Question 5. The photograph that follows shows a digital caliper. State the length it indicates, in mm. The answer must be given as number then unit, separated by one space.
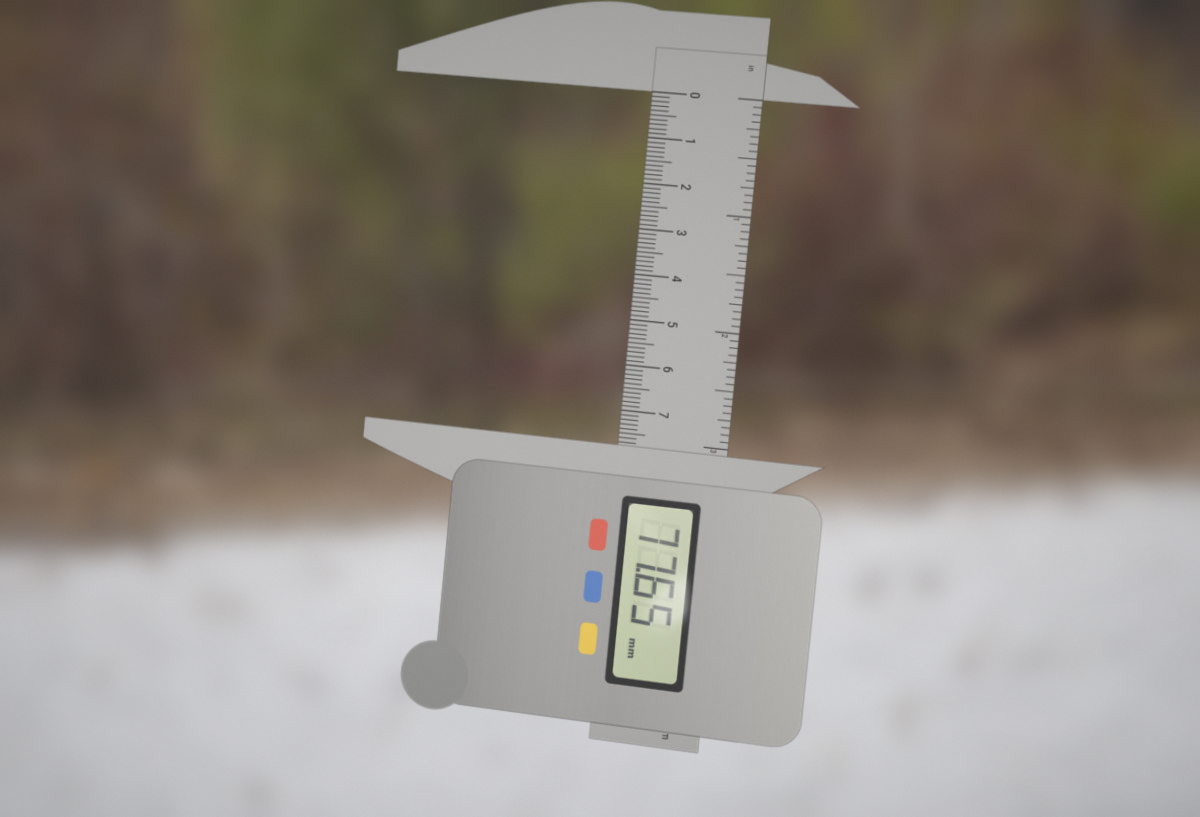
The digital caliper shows 77.65 mm
